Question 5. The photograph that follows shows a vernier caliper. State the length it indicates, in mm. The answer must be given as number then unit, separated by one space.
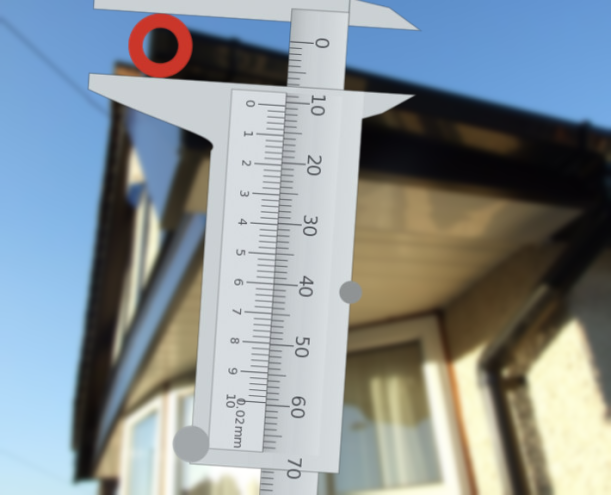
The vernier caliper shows 10.6 mm
